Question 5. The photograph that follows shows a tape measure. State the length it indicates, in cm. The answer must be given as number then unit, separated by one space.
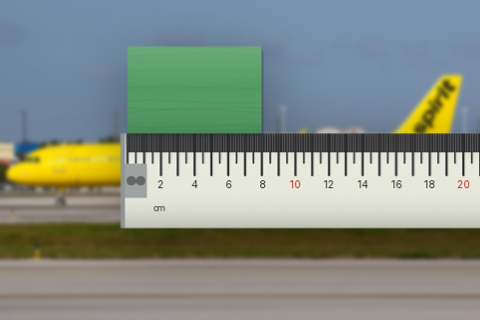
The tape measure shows 8 cm
